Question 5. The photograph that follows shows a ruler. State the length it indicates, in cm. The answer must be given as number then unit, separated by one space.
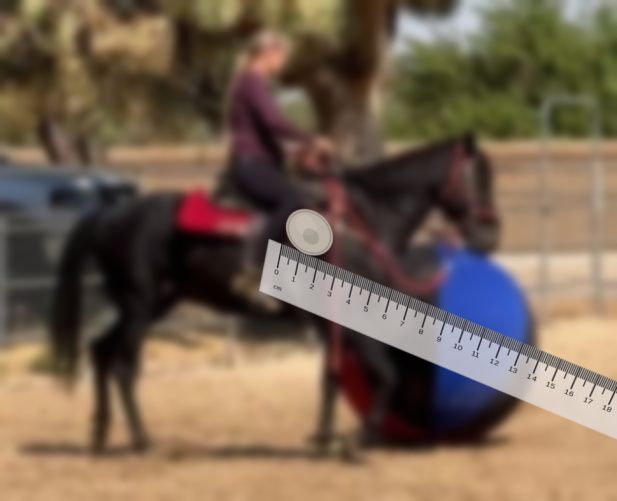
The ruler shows 2.5 cm
